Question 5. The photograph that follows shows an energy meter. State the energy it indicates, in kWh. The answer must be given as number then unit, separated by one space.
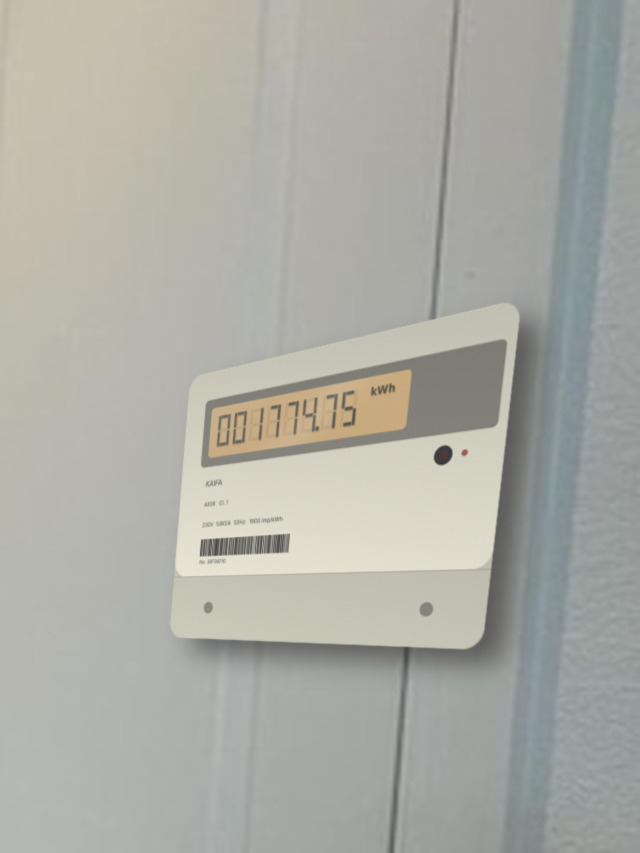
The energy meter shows 1774.75 kWh
